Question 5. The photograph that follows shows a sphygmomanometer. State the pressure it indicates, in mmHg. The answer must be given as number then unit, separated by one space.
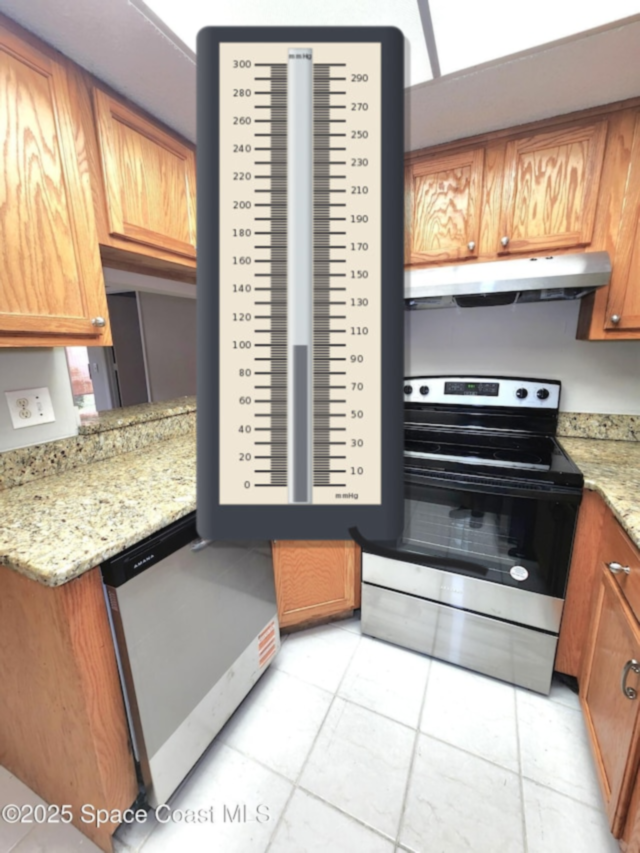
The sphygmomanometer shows 100 mmHg
